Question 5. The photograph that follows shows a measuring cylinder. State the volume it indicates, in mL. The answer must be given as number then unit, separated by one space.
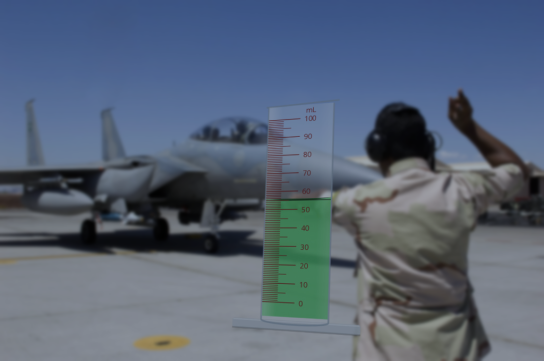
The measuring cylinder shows 55 mL
